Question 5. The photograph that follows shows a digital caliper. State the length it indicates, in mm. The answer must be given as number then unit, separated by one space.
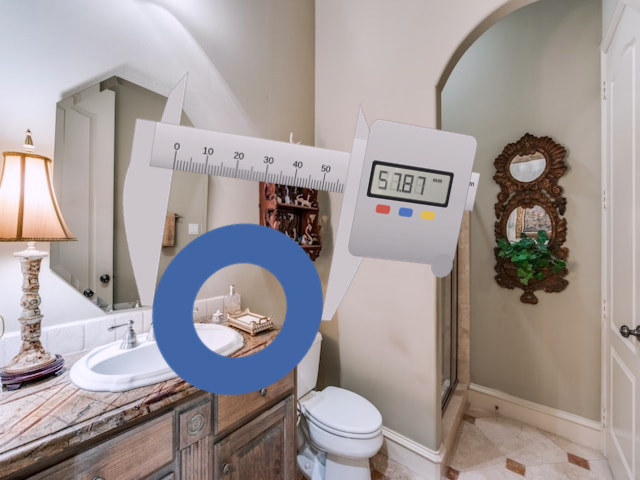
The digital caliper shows 57.87 mm
